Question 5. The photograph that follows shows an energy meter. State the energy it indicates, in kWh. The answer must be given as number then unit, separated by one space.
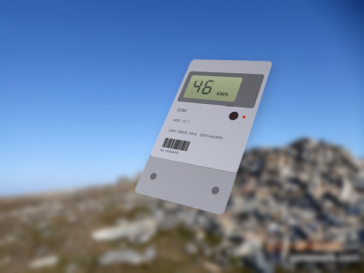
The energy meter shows 46 kWh
